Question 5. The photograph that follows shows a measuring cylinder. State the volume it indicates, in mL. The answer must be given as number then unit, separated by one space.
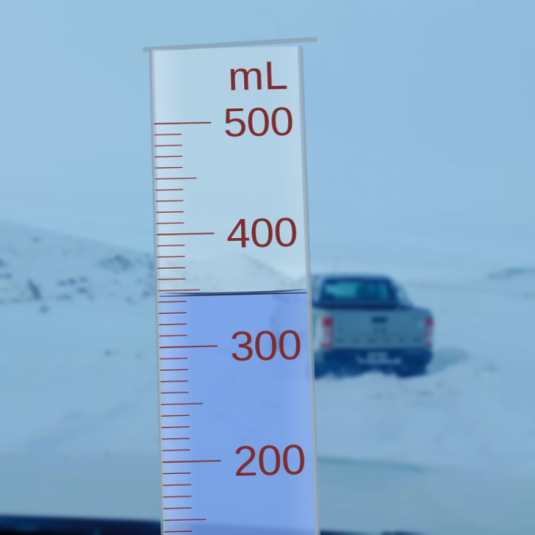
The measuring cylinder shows 345 mL
